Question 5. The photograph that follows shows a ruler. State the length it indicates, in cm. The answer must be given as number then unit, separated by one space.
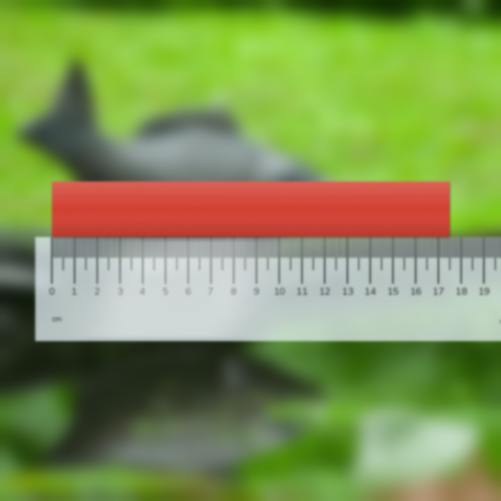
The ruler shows 17.5 cm
